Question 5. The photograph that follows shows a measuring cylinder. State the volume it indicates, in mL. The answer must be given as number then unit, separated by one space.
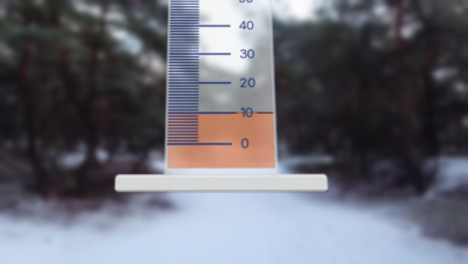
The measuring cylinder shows 10 mL
